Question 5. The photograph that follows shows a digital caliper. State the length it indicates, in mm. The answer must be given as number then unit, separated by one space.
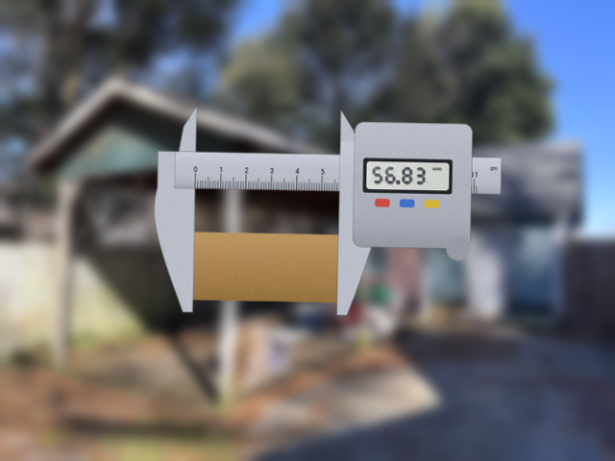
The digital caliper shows 56.83 mm
